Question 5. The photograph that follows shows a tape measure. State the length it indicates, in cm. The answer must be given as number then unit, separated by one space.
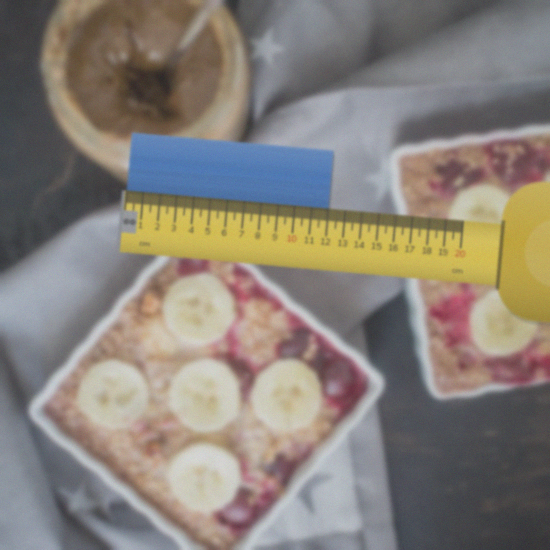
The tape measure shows 12 cm
